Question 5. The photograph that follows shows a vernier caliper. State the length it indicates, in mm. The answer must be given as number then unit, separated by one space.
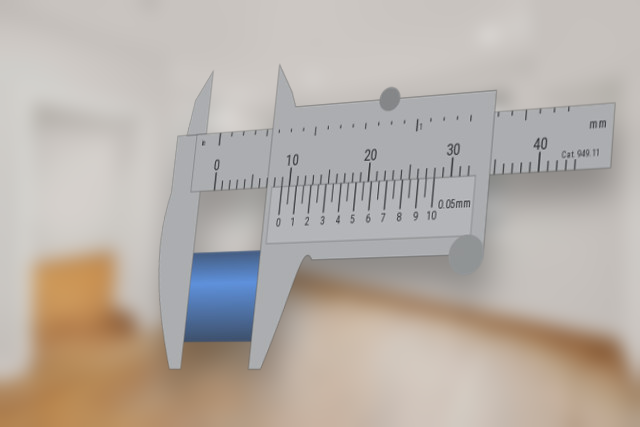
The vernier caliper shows 9.0 mm
